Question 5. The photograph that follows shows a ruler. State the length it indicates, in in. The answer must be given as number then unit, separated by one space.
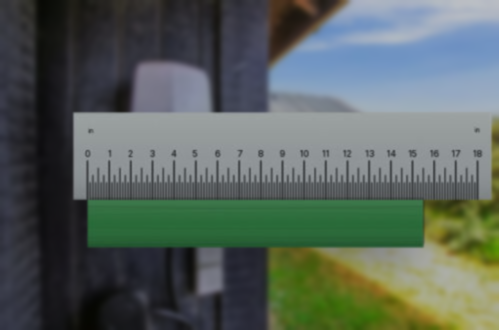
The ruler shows 15.5 in
